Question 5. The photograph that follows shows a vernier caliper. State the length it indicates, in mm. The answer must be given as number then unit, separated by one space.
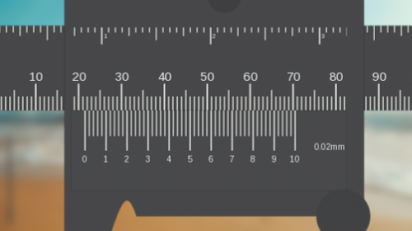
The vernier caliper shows 21.5 mm
